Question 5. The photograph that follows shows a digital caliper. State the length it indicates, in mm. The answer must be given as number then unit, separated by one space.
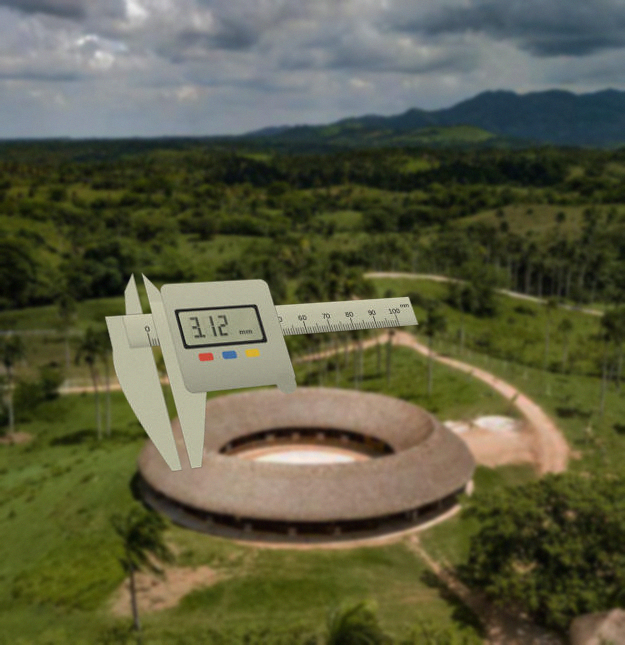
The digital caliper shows 3.12 mm
